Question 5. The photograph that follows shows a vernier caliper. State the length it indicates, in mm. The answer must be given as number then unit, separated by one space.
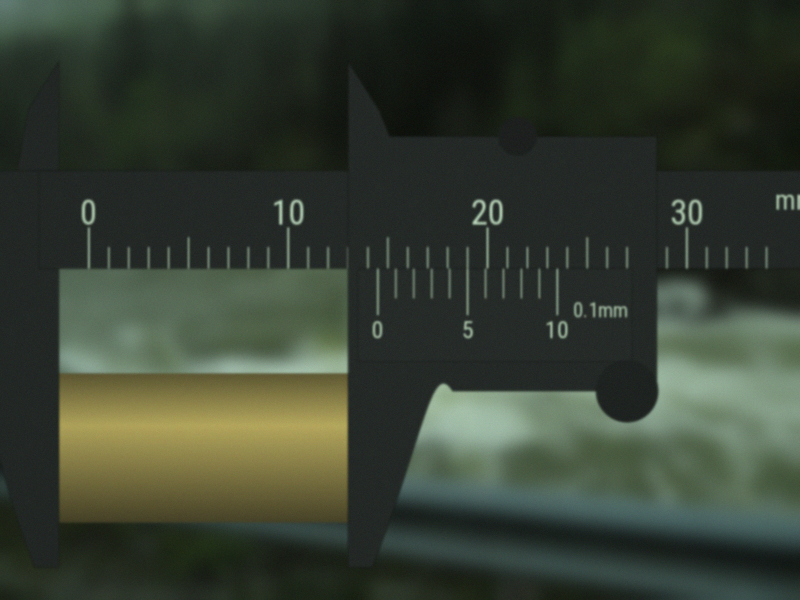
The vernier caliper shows 14.5 mm
